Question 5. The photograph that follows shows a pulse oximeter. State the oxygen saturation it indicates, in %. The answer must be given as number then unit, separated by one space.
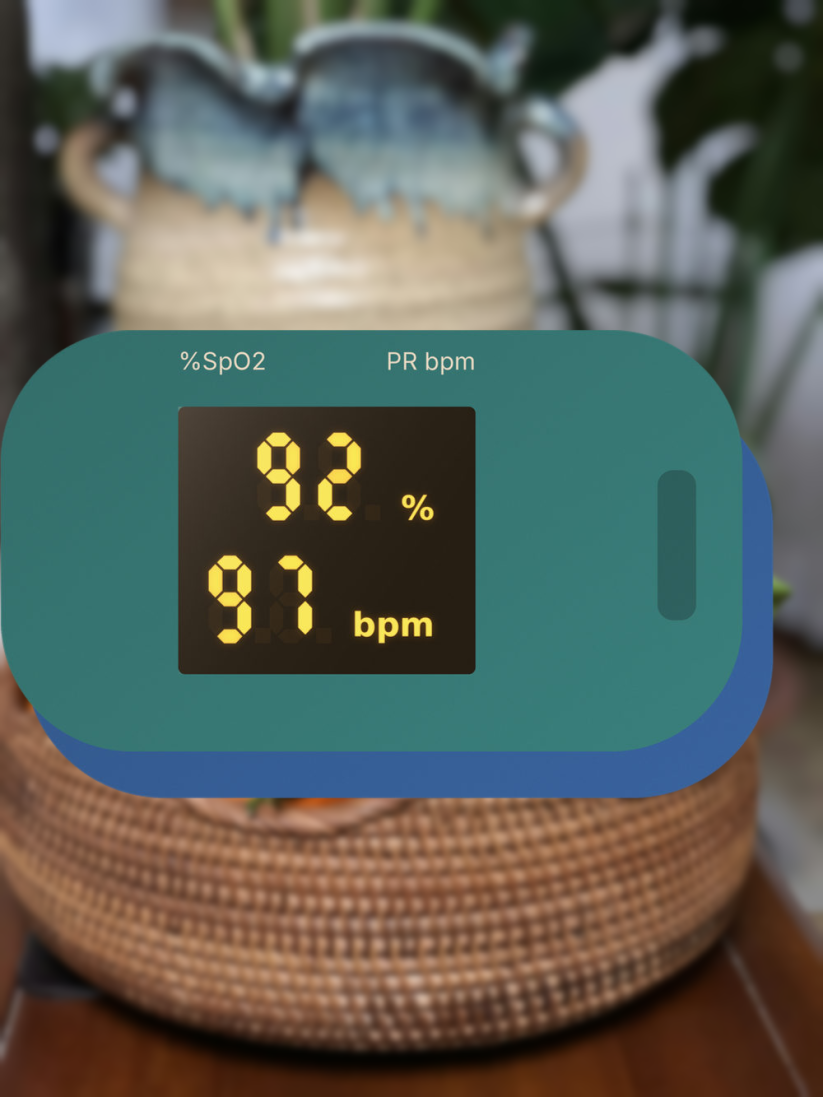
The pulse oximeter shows 92 %
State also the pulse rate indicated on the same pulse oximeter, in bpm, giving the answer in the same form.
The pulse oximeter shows 97 bpm
